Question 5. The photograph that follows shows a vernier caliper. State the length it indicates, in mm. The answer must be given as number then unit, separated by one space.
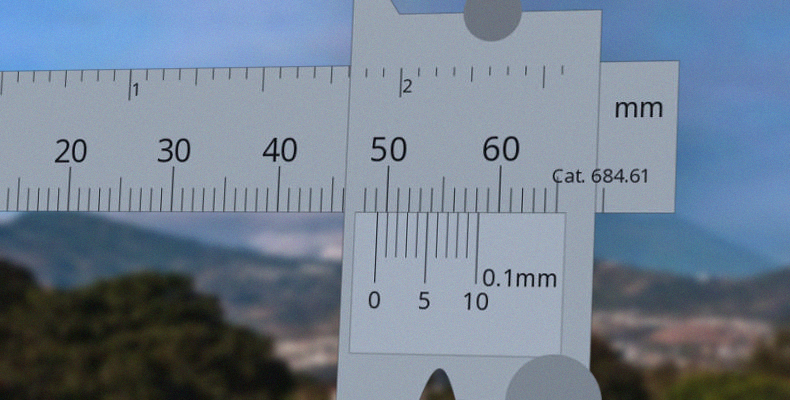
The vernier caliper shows 49.2 mm
